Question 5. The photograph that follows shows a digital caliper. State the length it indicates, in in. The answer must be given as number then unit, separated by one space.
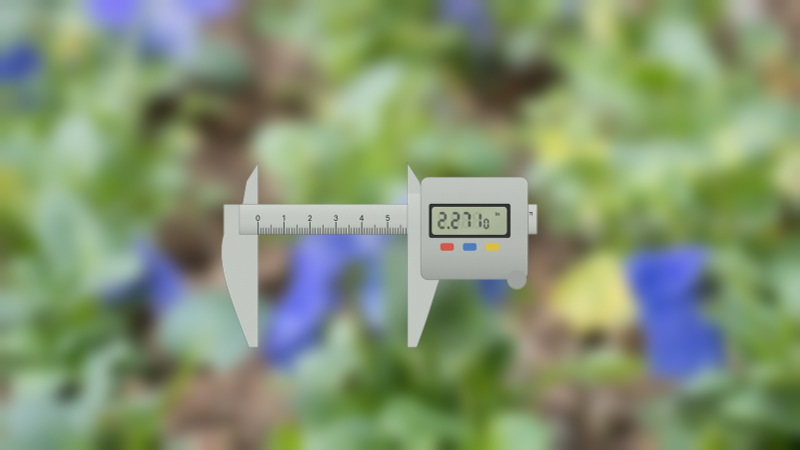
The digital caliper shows 2.2710 in
